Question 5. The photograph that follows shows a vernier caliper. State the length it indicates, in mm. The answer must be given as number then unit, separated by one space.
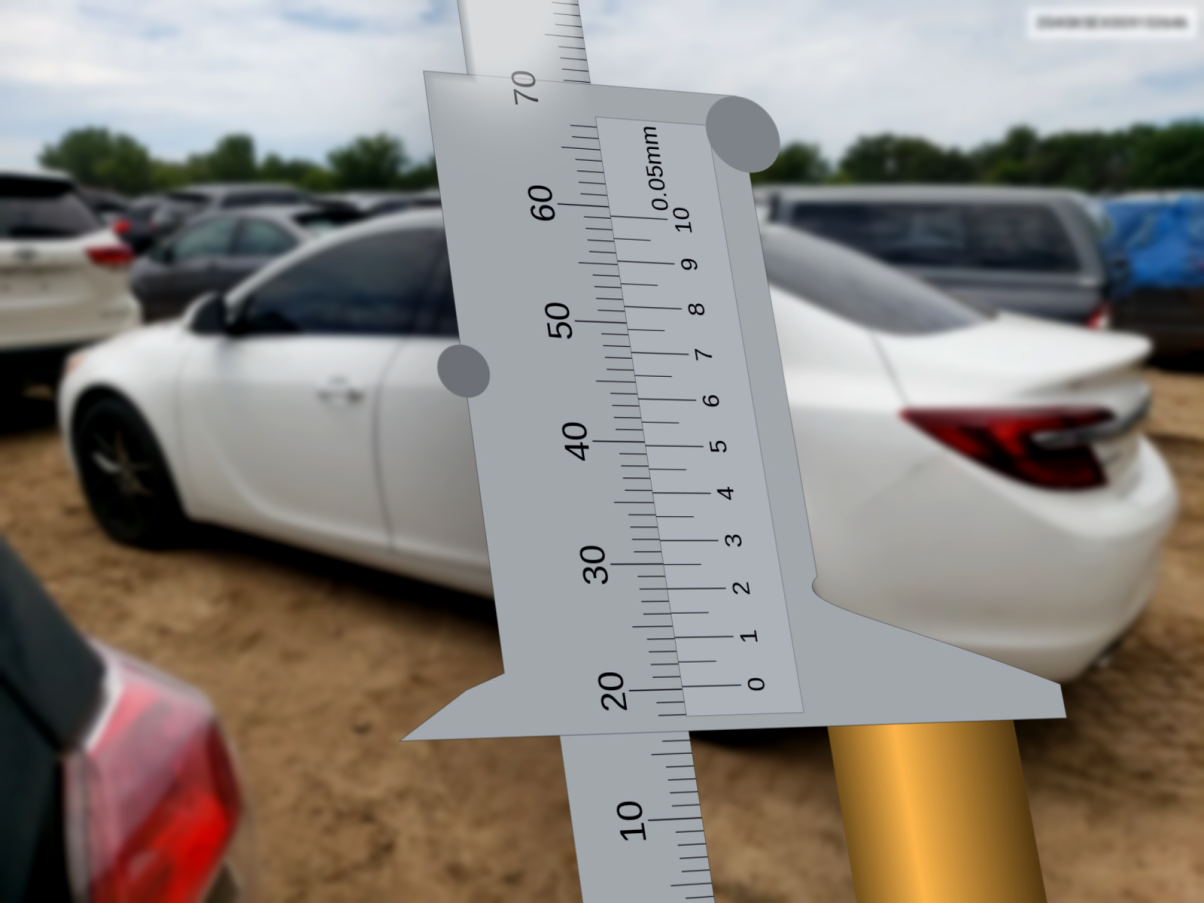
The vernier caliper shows 20.2 mm
